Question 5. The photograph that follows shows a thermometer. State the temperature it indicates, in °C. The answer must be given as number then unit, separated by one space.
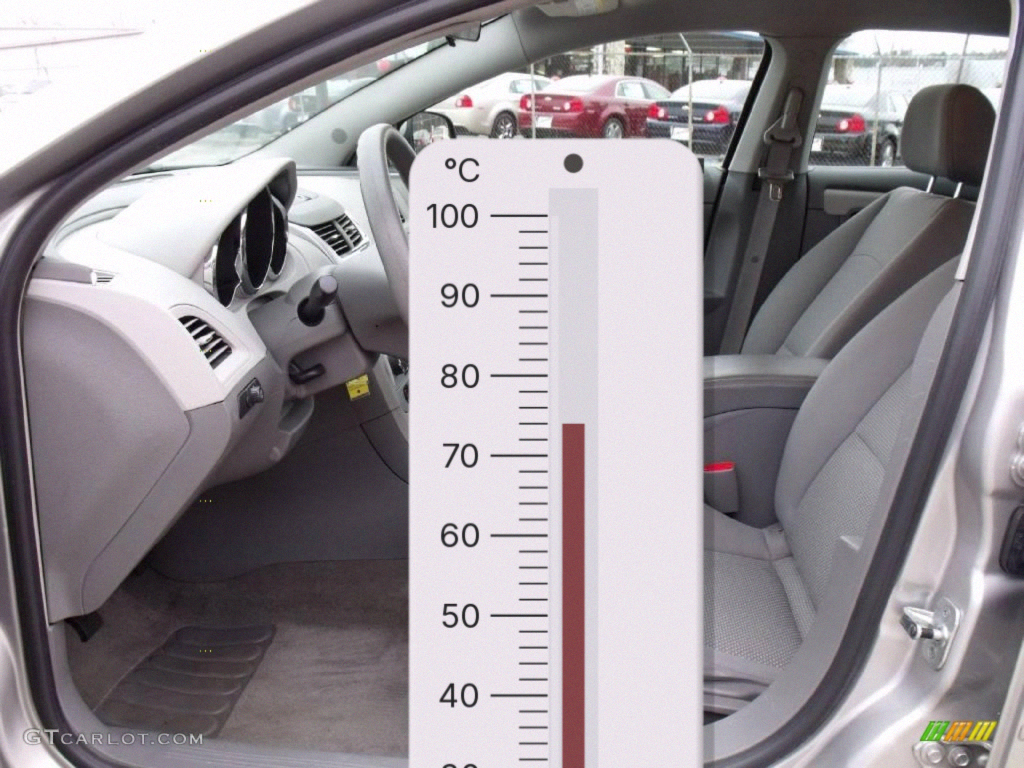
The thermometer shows 74 °C
